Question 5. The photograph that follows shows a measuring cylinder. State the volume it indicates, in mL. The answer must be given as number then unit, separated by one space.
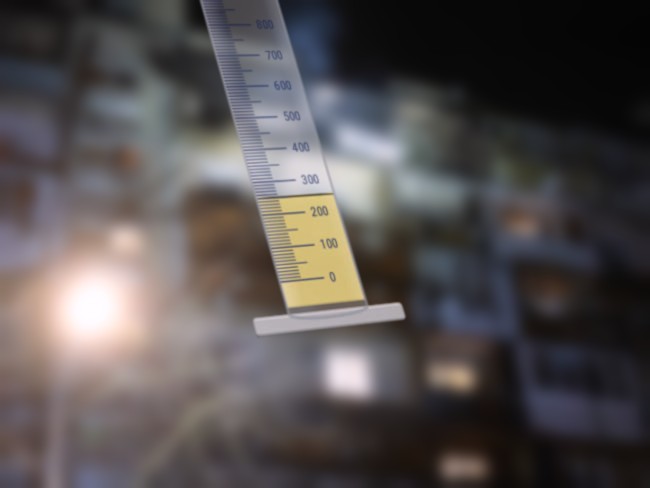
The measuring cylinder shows 250 mL
